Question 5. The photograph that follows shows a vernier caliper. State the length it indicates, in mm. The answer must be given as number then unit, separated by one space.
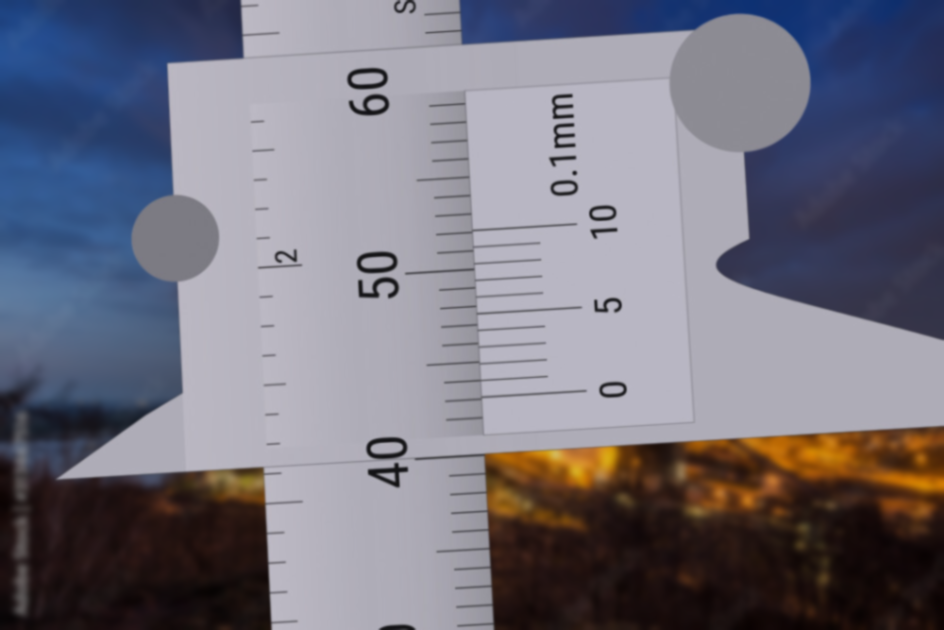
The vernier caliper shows 43.1 mm
